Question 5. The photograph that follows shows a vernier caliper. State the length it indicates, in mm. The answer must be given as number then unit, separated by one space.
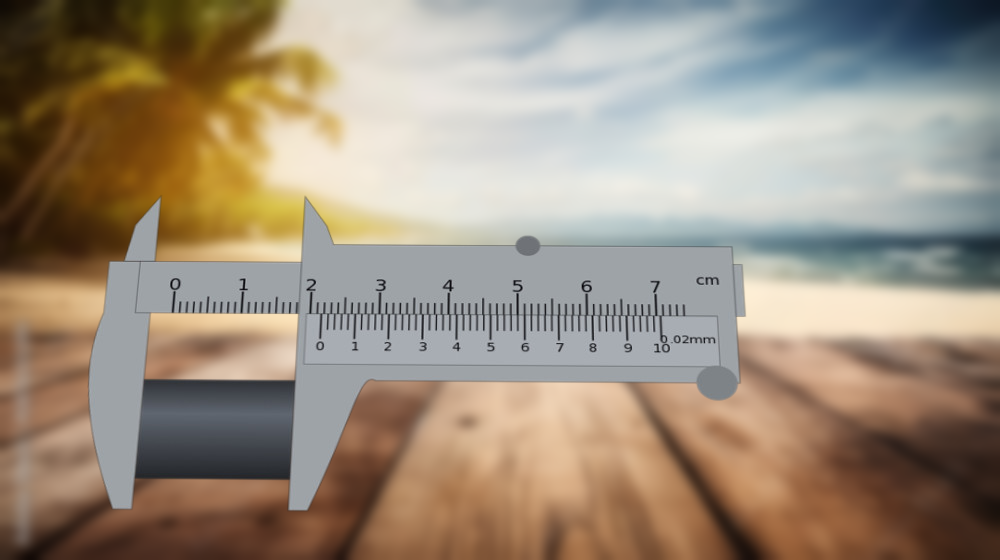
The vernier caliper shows 21.6 mm
